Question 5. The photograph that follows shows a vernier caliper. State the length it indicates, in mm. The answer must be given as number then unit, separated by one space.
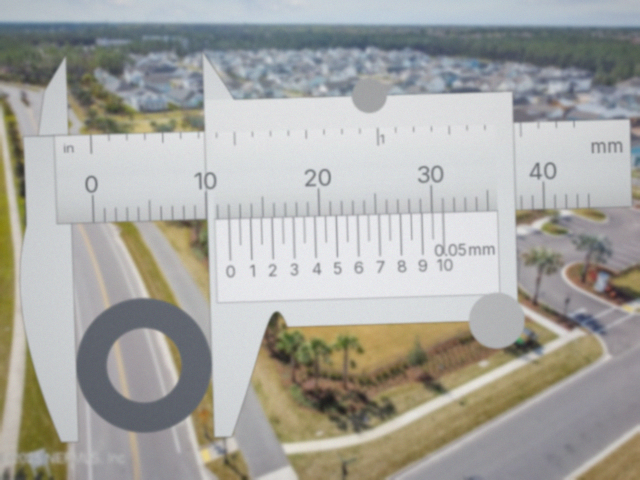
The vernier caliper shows 12.0 mm
